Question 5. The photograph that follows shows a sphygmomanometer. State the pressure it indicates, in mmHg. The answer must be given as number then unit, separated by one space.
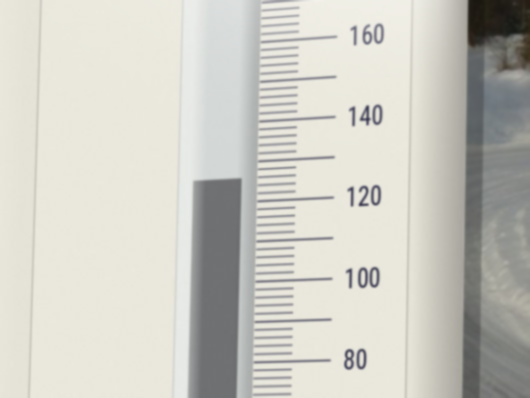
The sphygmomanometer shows 126 mmHg
